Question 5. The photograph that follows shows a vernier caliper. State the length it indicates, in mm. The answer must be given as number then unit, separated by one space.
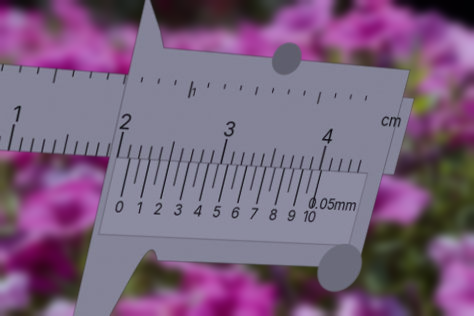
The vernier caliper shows 21.2 mm
